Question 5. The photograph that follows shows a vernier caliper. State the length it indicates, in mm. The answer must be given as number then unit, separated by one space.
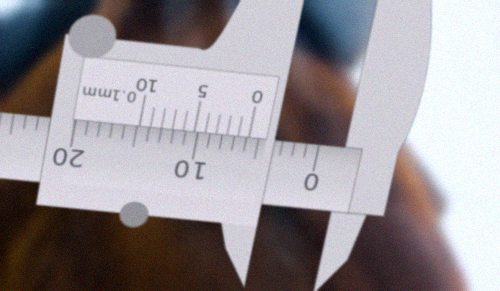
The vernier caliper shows 5.8 mm
